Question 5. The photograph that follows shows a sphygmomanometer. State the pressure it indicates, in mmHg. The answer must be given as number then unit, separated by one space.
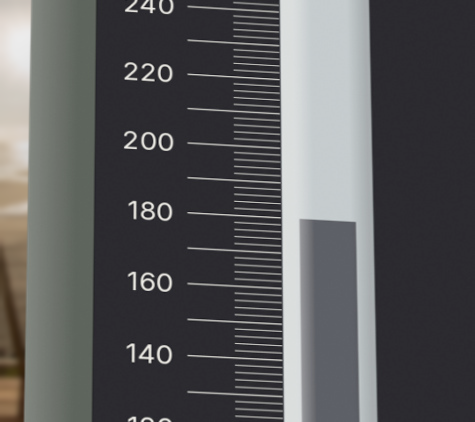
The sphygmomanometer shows 180 mmHg
